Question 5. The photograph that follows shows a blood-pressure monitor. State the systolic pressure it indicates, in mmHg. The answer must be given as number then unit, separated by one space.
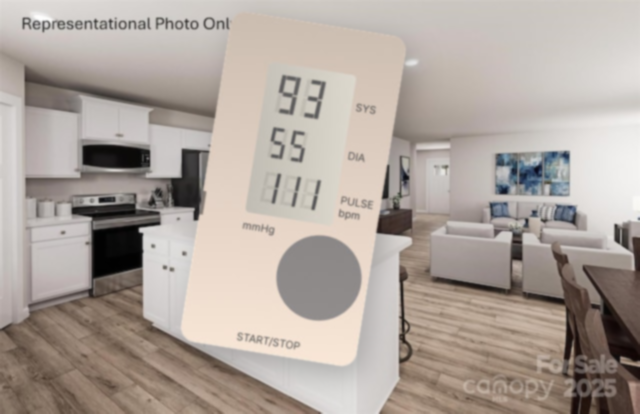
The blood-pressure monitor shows 93 mmHg
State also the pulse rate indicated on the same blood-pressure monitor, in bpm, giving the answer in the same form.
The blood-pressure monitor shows 111 bpm
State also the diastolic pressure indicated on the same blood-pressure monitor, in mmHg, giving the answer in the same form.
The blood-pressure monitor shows 55 mmHg
